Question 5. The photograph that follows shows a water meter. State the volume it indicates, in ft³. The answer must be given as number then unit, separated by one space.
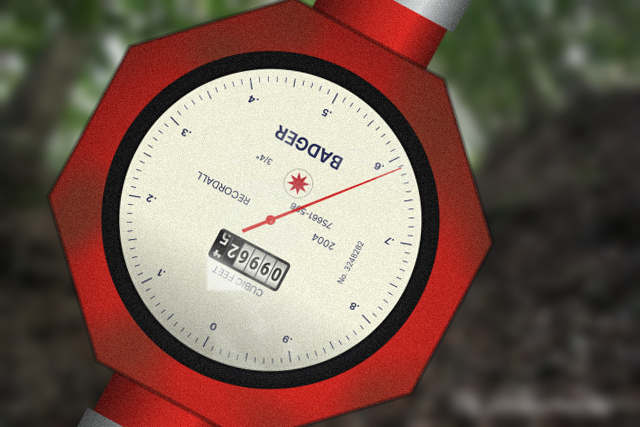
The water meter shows 99624.61 ft³
